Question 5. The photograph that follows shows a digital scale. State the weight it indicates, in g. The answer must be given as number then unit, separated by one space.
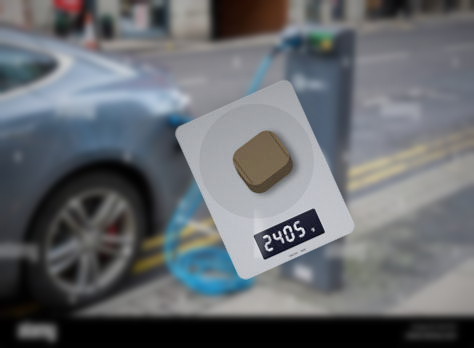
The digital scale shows 2405 g
